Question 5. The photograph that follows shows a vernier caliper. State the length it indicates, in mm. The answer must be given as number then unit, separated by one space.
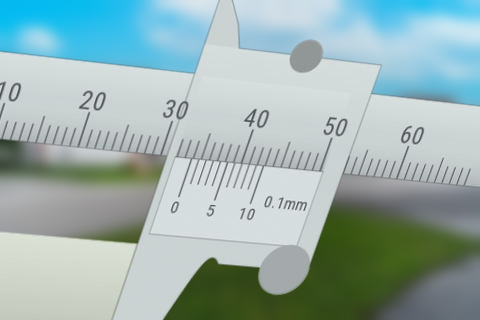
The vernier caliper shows 33.8 mm
